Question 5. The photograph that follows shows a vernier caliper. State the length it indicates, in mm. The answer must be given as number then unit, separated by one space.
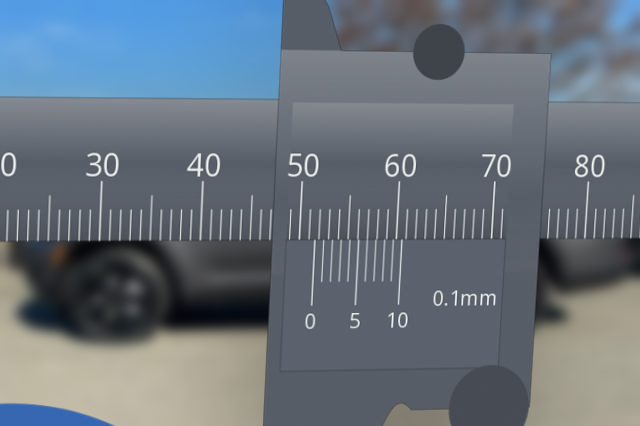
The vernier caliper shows 51.6 mm
